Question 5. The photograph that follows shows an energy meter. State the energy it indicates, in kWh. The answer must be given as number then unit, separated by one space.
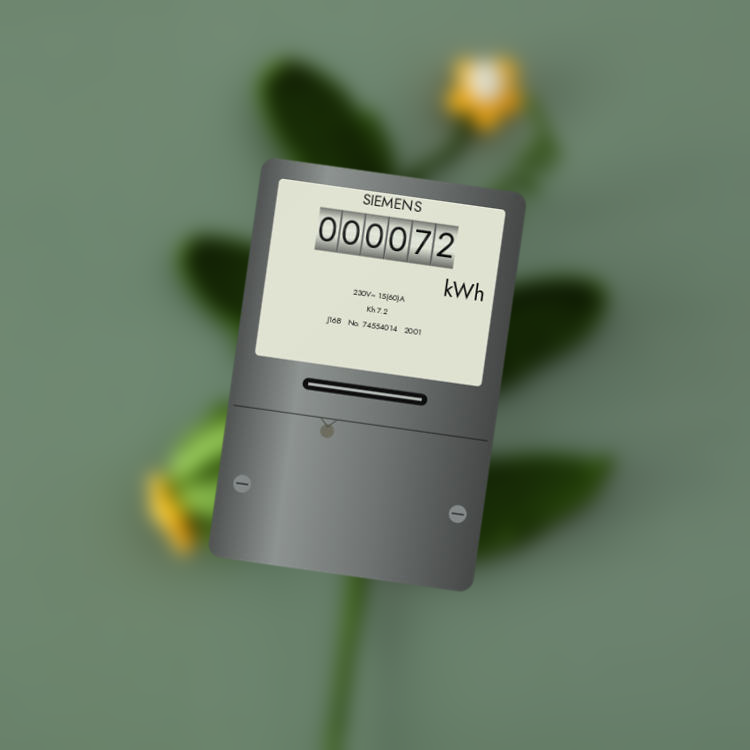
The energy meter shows 72 kWh
